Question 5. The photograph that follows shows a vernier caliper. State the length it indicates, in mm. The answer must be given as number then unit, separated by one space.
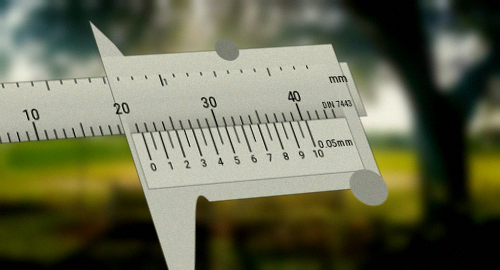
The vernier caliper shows 21.4 mm
